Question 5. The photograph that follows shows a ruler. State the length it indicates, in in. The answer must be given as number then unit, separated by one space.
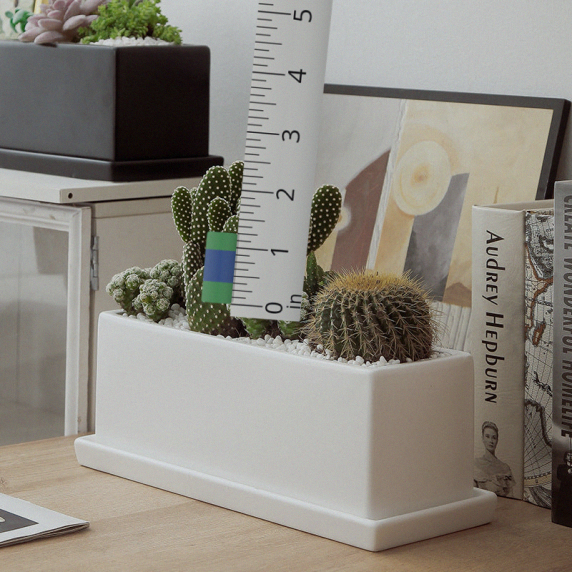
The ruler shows 1.25 in
